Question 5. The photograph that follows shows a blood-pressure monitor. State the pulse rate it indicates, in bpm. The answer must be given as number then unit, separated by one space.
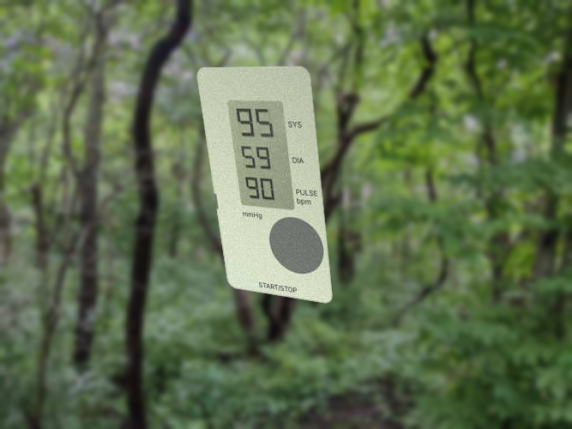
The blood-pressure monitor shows 90 bpm
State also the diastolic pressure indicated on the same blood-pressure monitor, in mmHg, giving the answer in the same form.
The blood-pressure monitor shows 59 mmHg
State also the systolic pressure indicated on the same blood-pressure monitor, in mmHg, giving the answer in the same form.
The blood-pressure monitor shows 95 mmHg
